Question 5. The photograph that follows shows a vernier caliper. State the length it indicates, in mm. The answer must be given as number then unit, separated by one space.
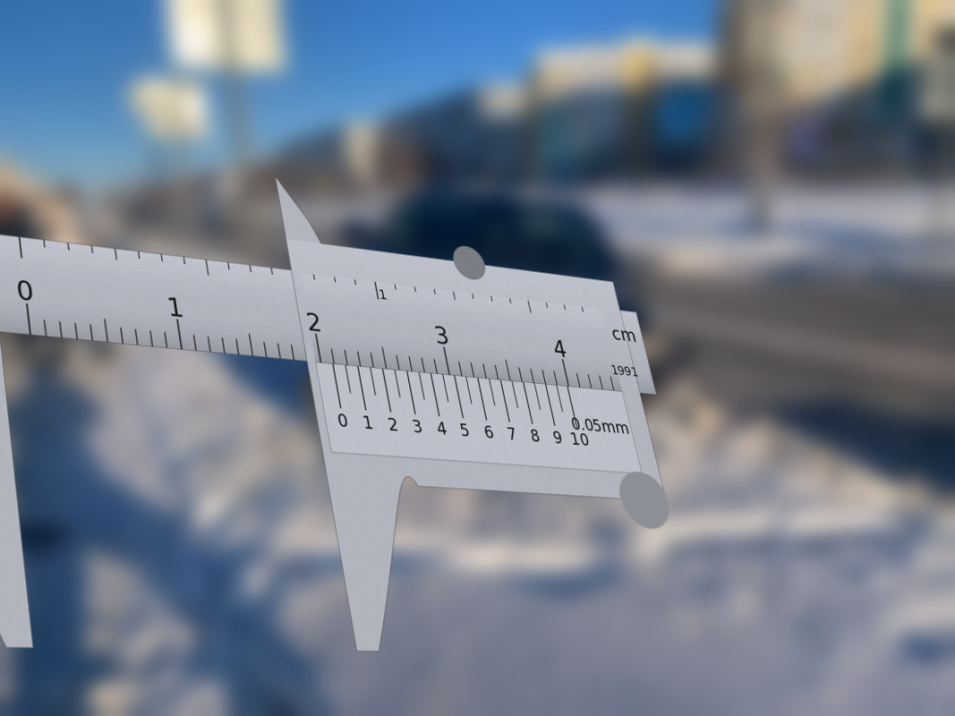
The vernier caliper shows 20.9 mm
